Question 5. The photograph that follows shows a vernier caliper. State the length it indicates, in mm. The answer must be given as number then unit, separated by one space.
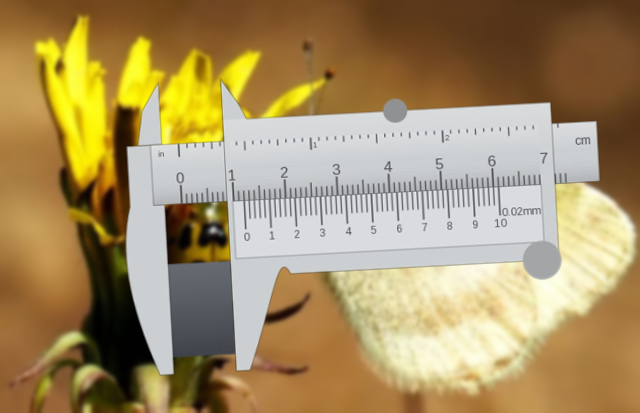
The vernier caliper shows 12.0 mm
